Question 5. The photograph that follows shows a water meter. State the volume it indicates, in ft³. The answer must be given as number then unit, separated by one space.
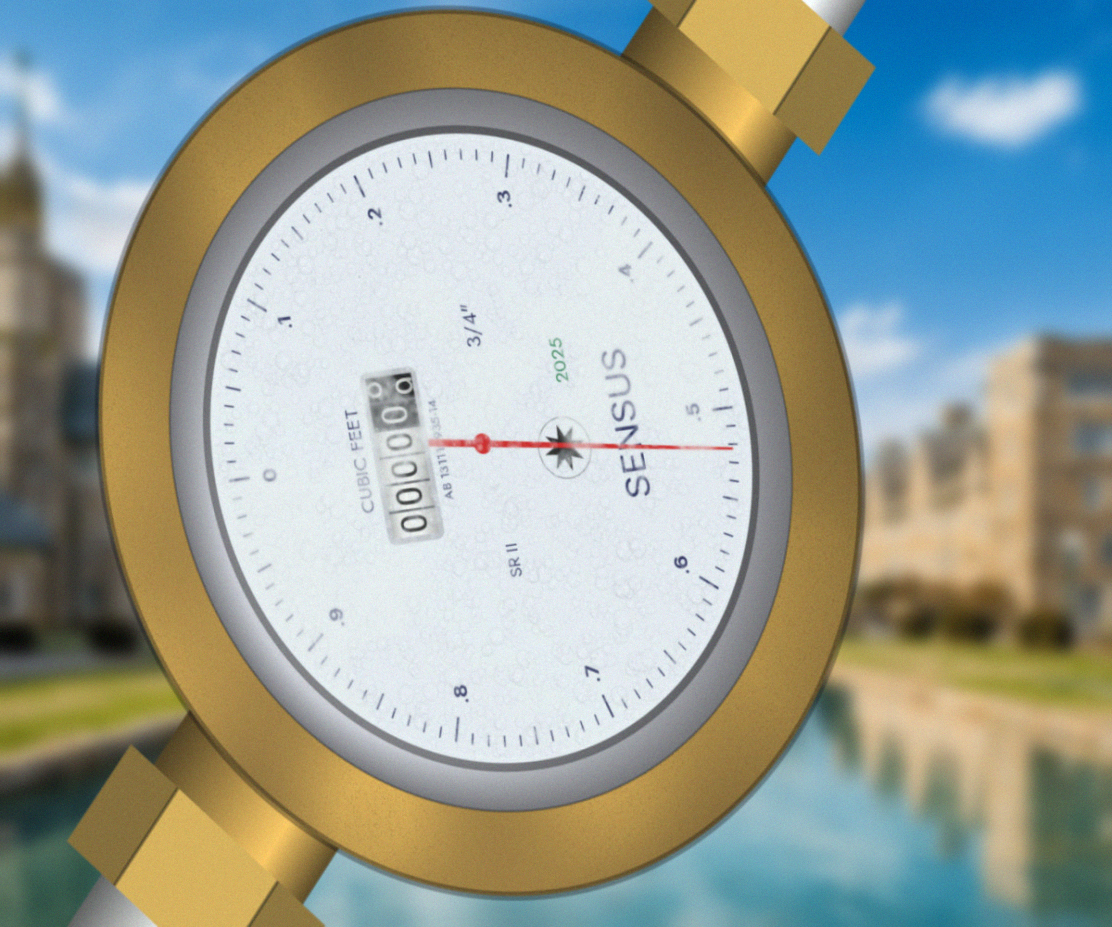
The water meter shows 8.52 ft³
